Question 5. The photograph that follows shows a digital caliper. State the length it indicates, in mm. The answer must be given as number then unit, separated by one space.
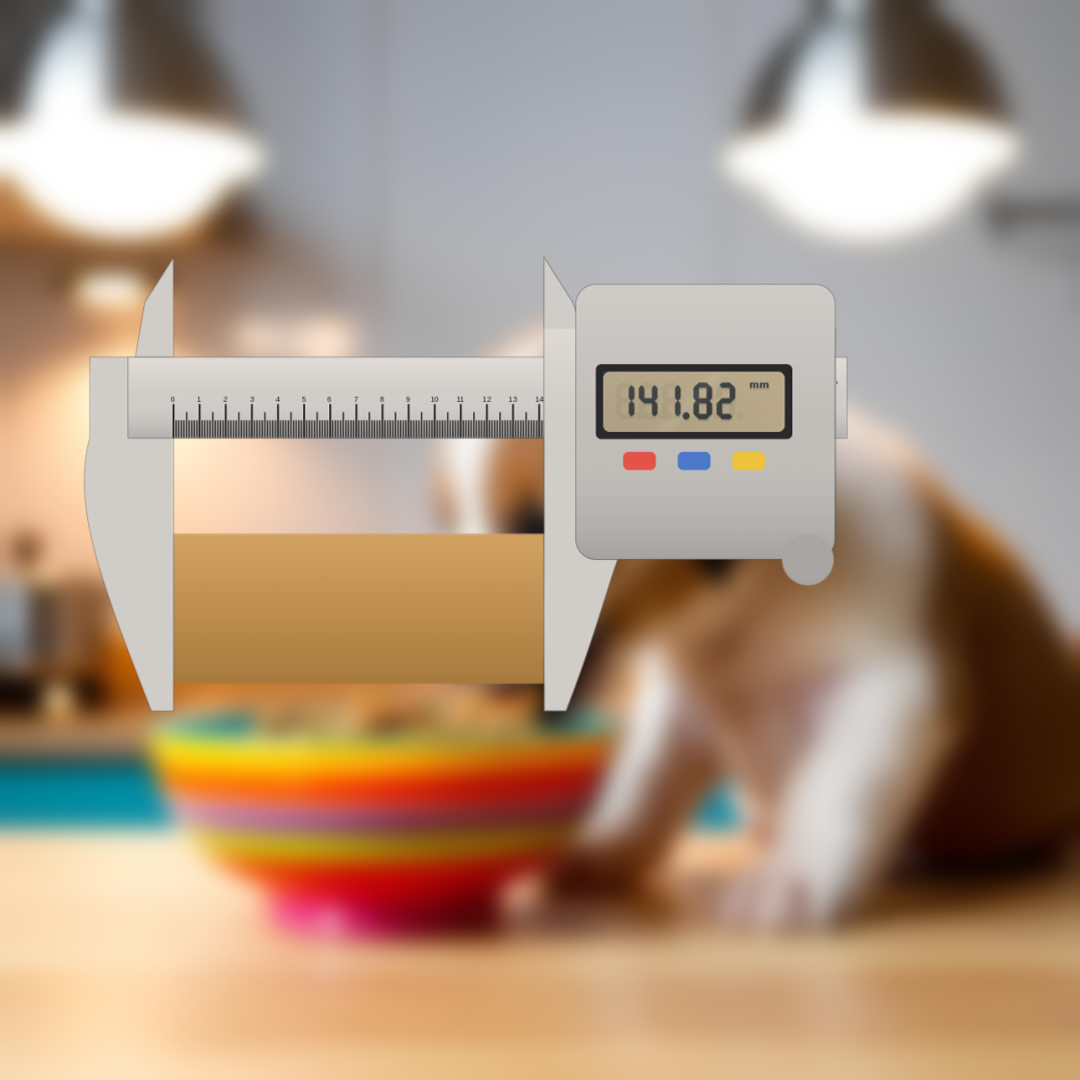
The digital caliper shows 141.82 mm
